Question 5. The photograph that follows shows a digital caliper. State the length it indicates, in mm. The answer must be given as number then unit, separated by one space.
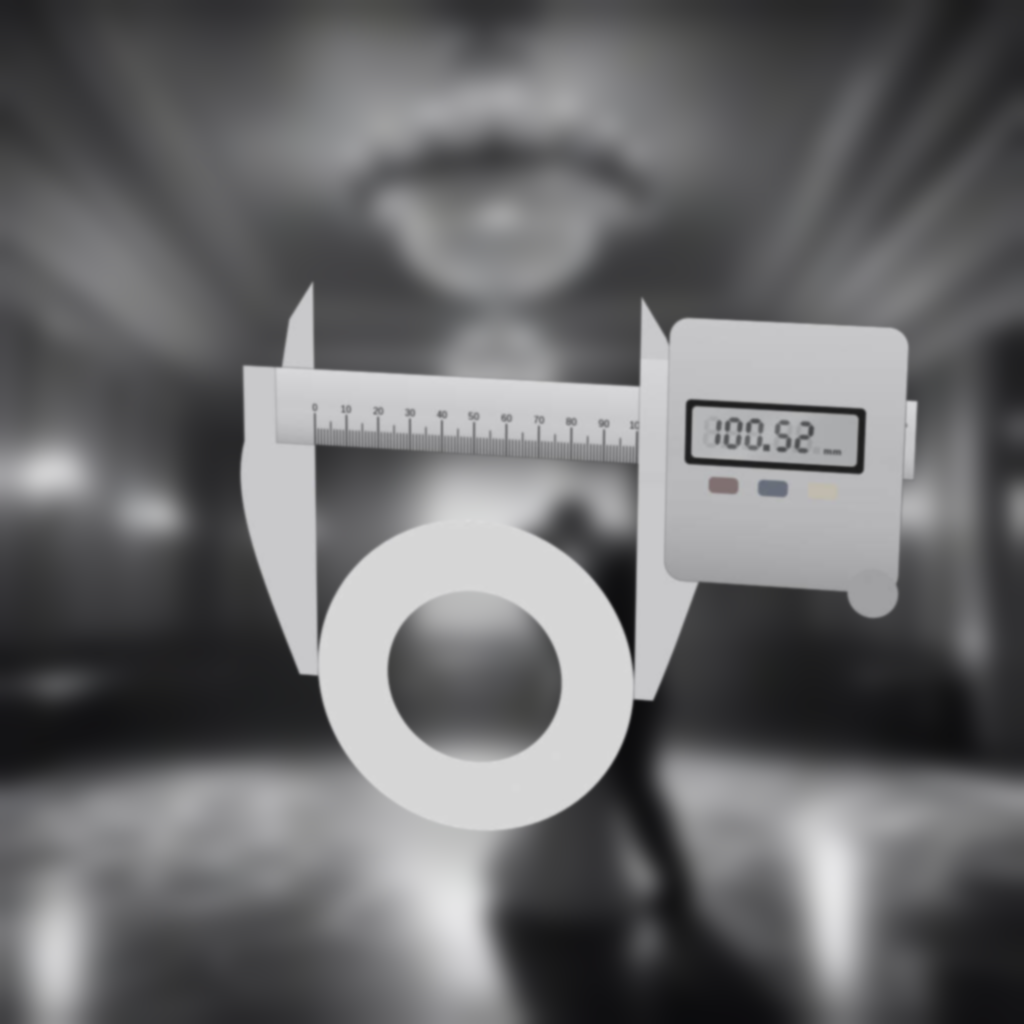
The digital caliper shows 100.52 mm
